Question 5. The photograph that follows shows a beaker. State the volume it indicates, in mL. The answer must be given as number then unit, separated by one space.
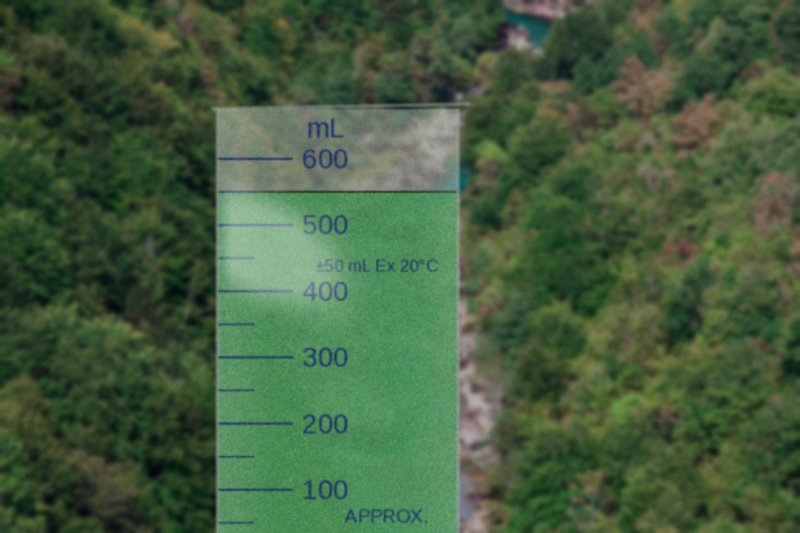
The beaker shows 550 mL
